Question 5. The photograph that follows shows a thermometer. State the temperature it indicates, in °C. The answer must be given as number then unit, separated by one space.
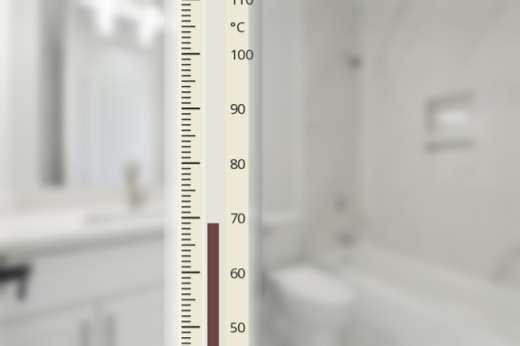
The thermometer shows 69 °C
